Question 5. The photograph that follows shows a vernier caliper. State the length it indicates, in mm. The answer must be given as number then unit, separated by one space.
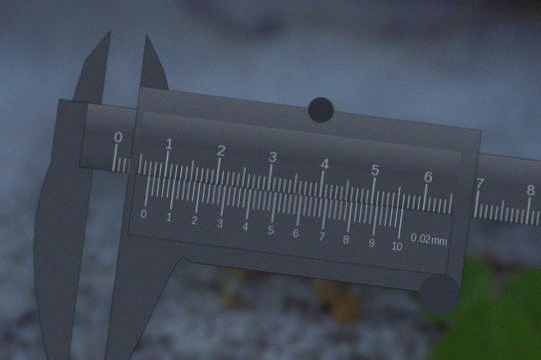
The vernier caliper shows 7.0 mm
